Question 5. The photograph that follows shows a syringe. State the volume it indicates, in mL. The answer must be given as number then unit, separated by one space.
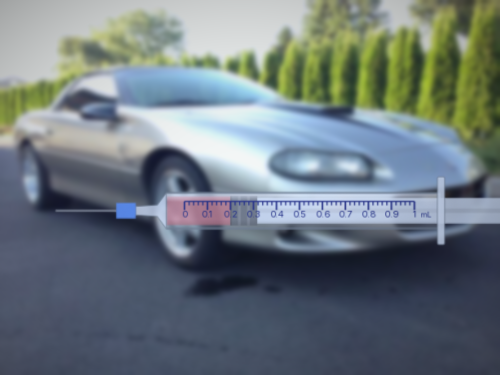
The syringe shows 0.2 mL
